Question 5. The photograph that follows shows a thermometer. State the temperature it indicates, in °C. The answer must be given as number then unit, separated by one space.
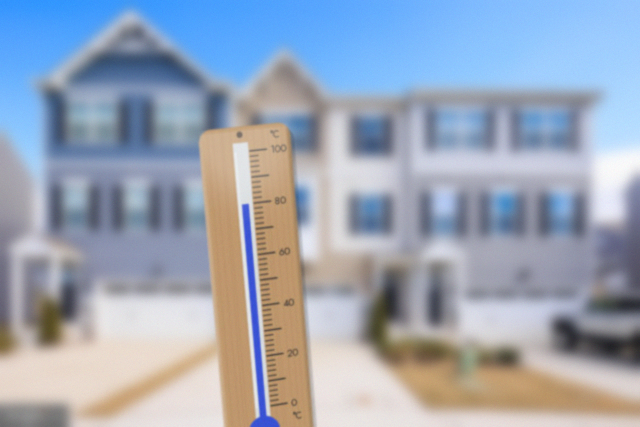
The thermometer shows 80 °C
